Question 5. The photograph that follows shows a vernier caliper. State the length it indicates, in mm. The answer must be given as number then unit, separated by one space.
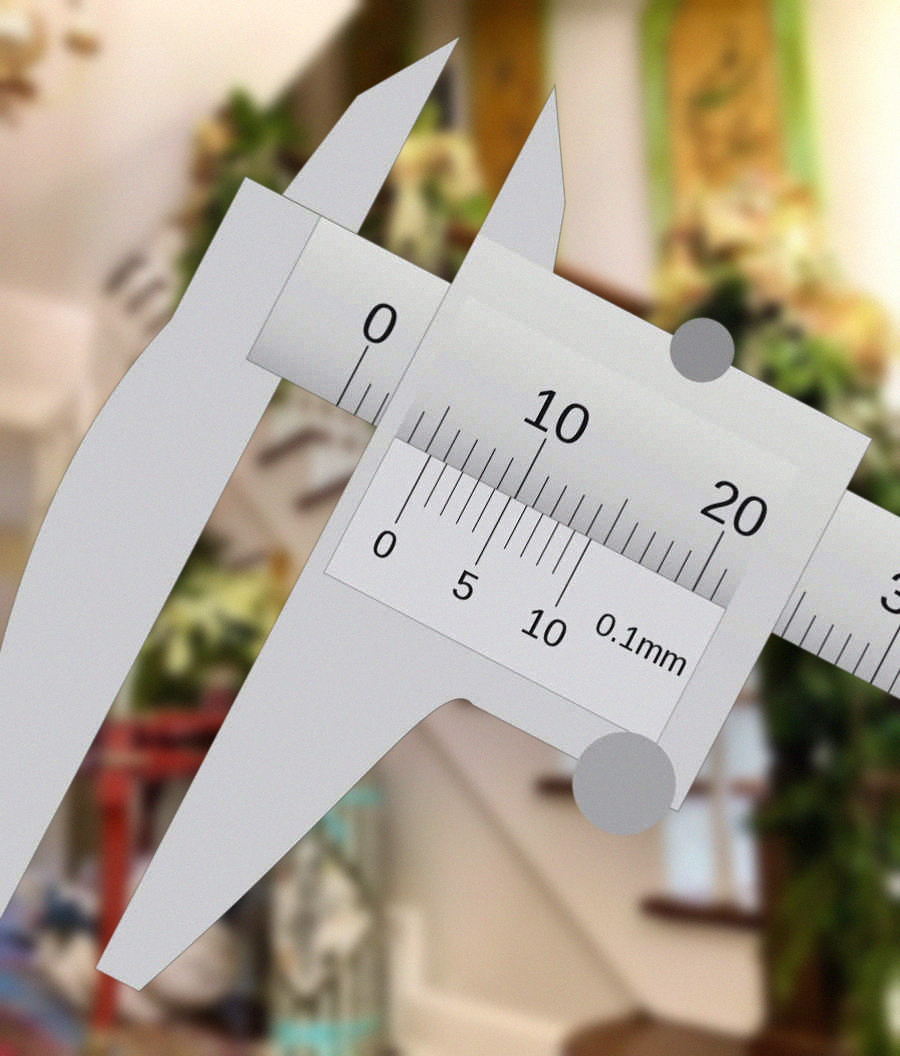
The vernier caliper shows 5.3 mm
